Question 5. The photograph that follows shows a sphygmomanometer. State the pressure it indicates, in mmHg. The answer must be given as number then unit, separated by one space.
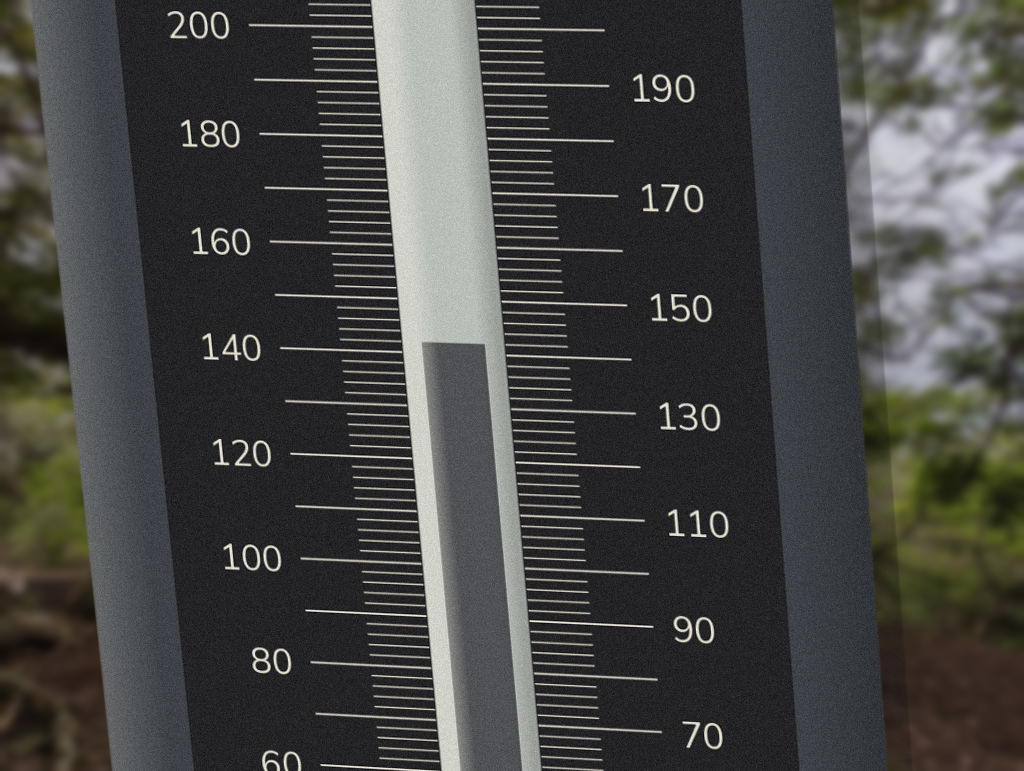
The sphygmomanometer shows 142 mmHg
